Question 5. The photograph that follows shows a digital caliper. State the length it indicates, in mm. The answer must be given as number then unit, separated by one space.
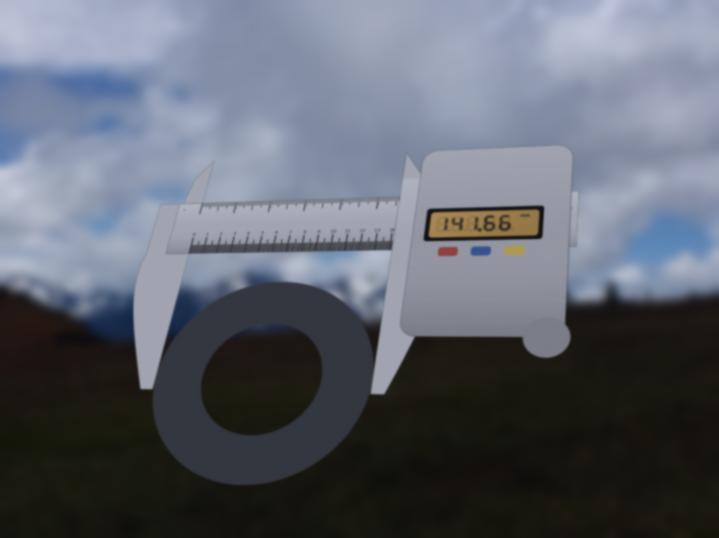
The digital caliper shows 141.66 mm
